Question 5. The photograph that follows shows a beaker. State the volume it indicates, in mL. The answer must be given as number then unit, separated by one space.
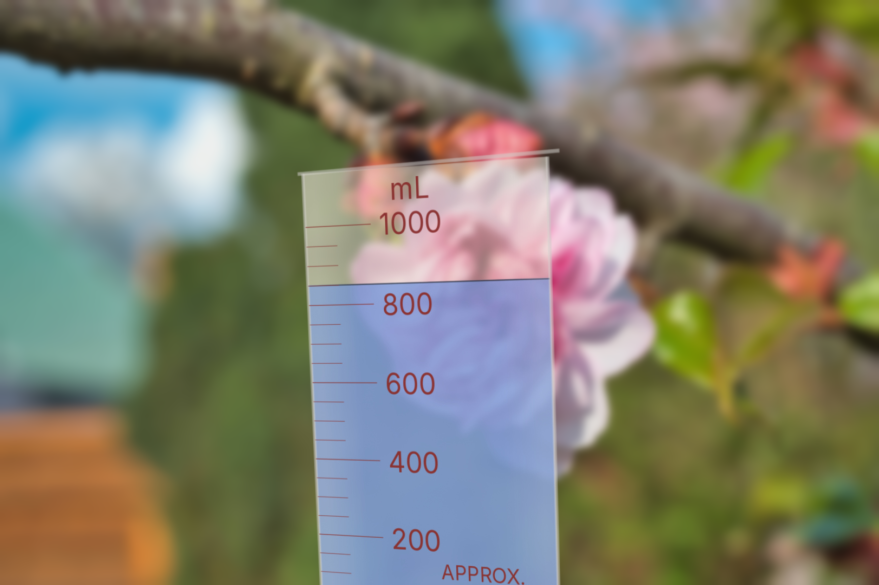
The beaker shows 850 mL
